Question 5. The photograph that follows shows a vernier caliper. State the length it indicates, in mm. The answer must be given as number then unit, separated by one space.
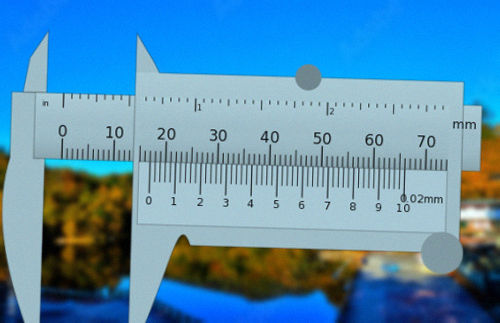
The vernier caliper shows 17.0 mm
